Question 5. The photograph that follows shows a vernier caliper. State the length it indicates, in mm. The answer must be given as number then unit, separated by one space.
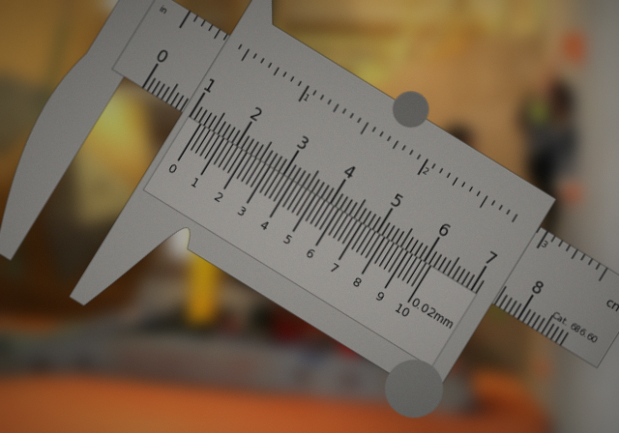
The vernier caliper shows 12.4 mm
